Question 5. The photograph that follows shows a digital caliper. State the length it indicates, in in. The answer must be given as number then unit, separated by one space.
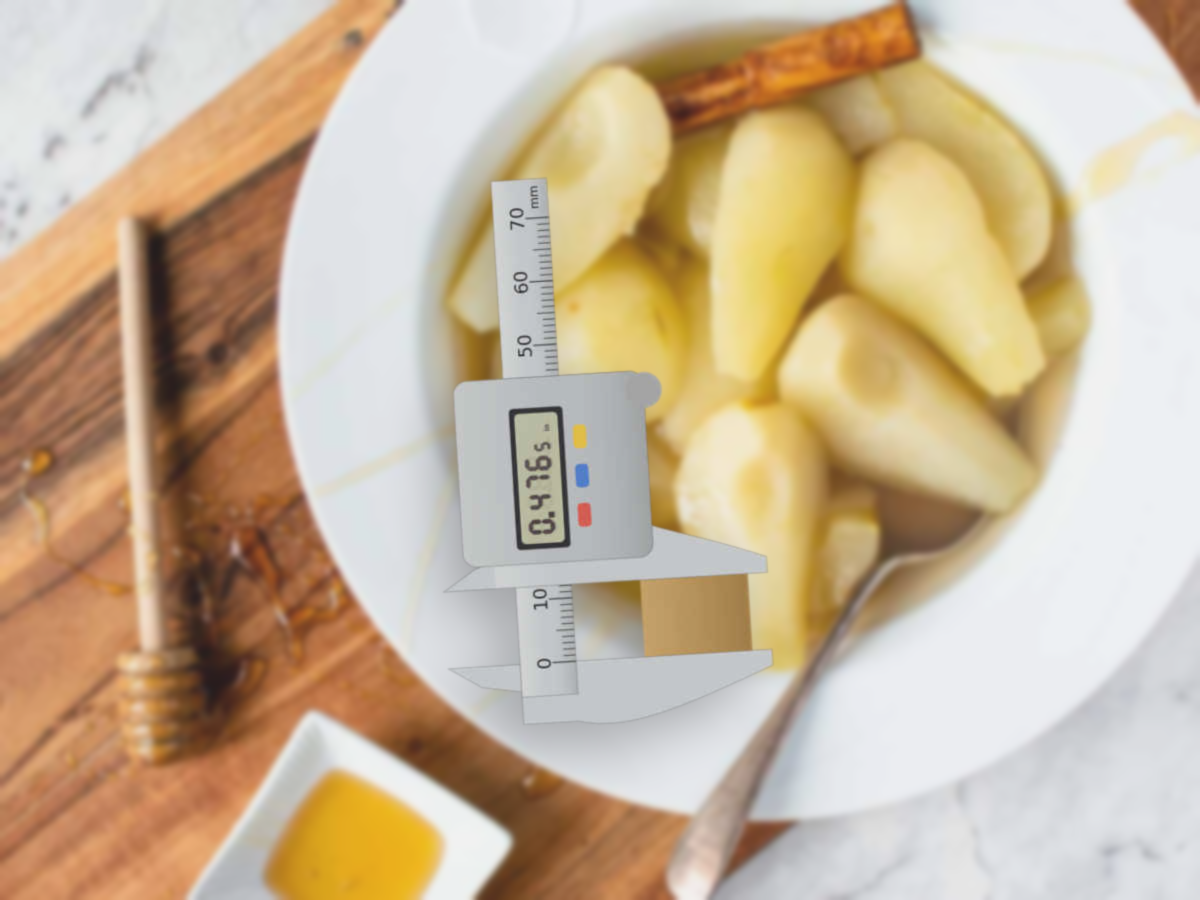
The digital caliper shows 0.4765 in
